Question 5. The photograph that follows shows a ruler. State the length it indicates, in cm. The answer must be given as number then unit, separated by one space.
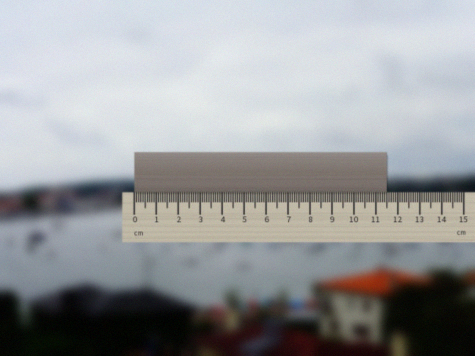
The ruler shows 11.5 cm
